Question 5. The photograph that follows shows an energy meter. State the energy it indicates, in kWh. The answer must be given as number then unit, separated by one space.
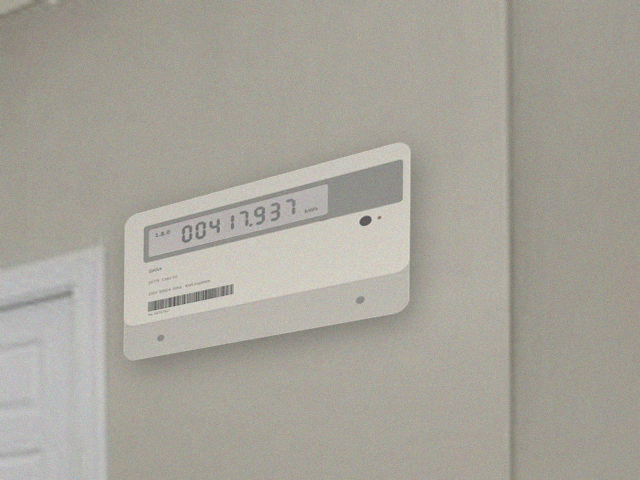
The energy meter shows 417.937 kWh
